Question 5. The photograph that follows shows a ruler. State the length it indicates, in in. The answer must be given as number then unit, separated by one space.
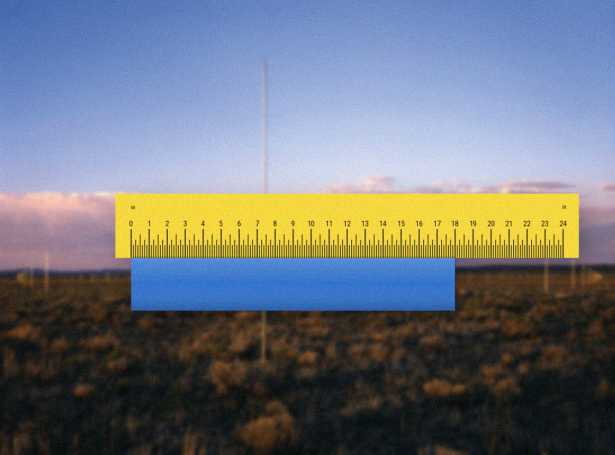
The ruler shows 18 in
